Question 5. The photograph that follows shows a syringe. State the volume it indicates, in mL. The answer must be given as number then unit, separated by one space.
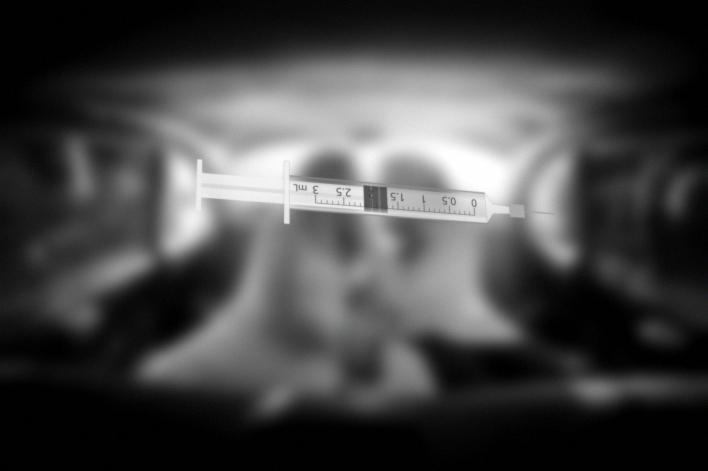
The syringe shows 1.7 mL
